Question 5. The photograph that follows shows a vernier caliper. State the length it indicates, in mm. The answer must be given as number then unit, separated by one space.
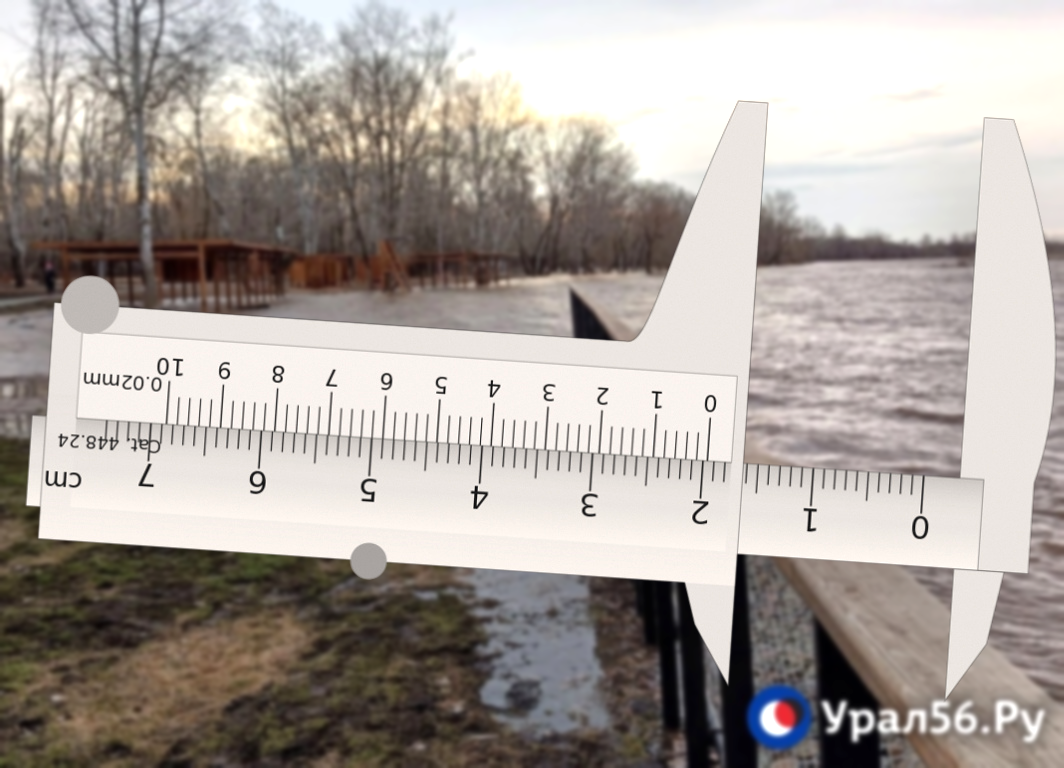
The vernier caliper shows 19.6 mm
